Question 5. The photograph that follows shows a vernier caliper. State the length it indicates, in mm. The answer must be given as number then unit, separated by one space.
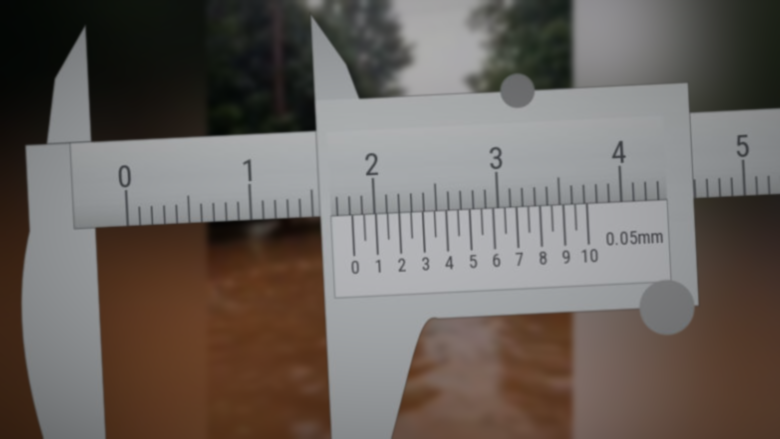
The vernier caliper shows 18.2 mm
